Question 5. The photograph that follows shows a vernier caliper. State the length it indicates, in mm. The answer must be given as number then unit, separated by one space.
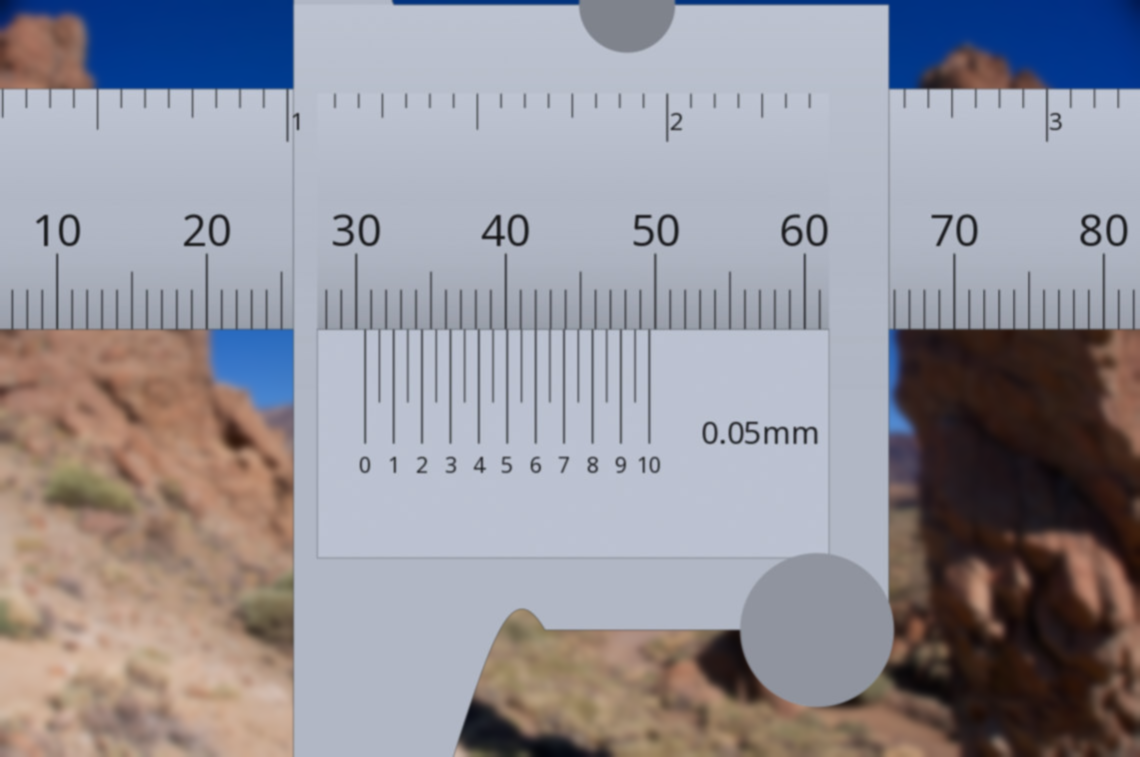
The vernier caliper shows 30.6 mm
